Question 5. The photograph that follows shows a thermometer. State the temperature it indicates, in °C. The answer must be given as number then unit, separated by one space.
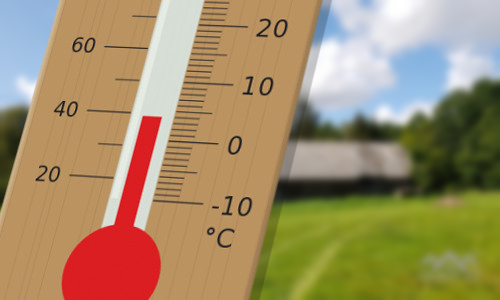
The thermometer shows 4 °C
